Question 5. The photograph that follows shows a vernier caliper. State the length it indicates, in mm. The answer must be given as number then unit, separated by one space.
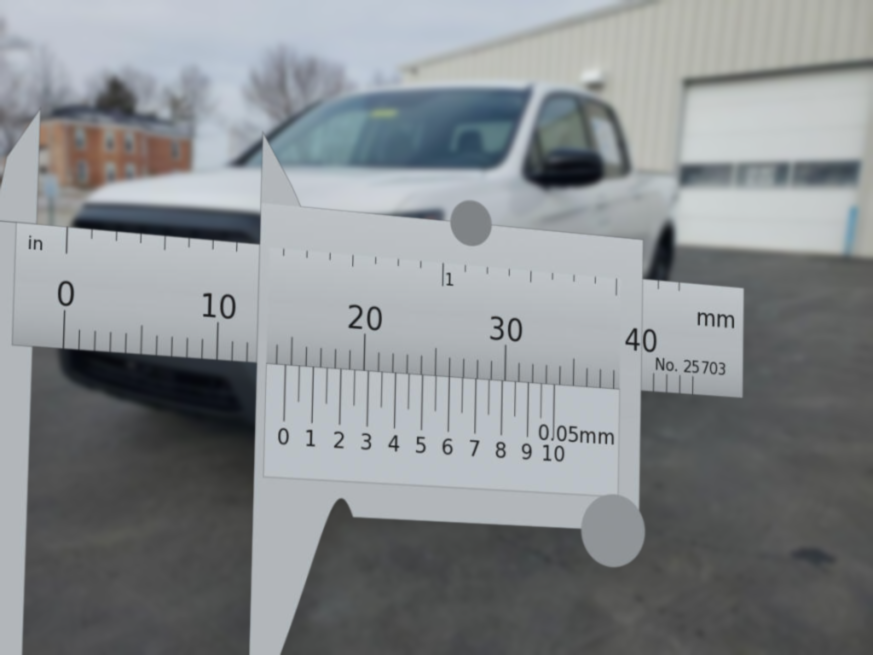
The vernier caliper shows 14.6 mm
